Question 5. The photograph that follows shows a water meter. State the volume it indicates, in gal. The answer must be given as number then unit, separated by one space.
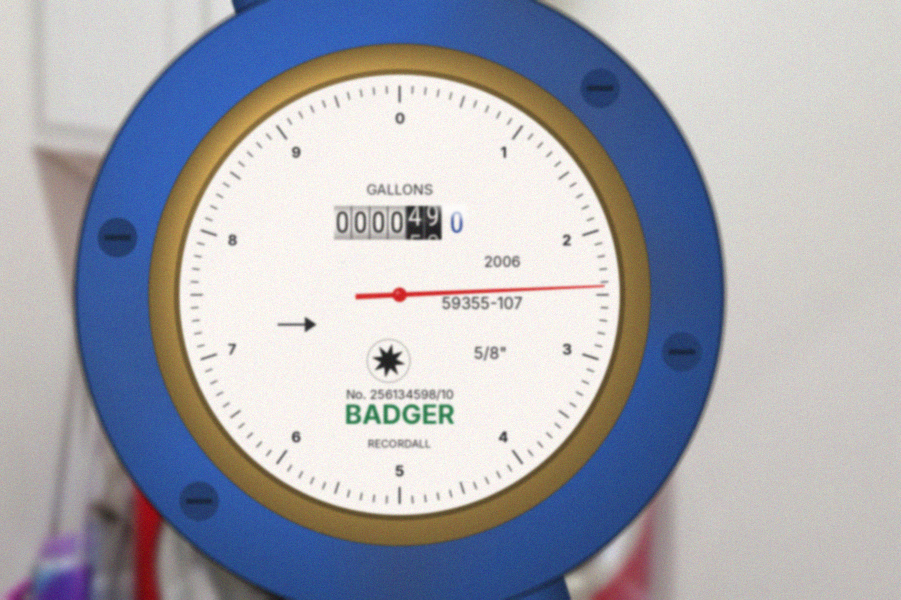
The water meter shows 492.4 gal
